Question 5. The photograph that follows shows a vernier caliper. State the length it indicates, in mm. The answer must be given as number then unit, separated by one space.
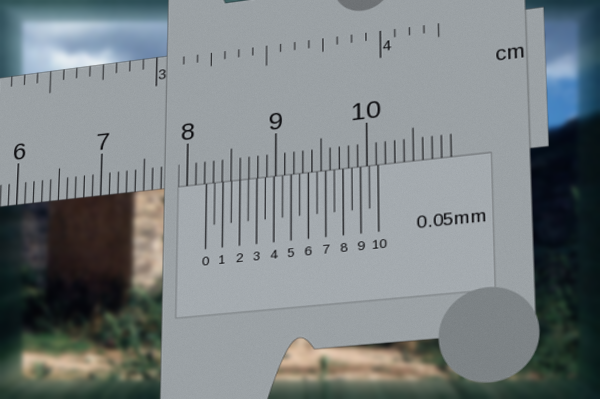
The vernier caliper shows 82.2 mm
